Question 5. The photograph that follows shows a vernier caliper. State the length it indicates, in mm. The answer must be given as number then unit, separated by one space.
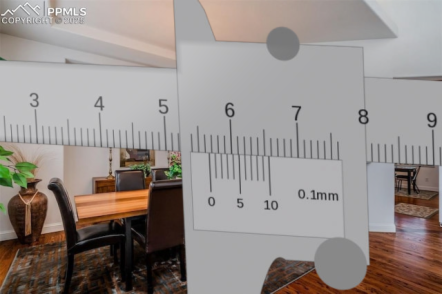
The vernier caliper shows 56.6 mm
